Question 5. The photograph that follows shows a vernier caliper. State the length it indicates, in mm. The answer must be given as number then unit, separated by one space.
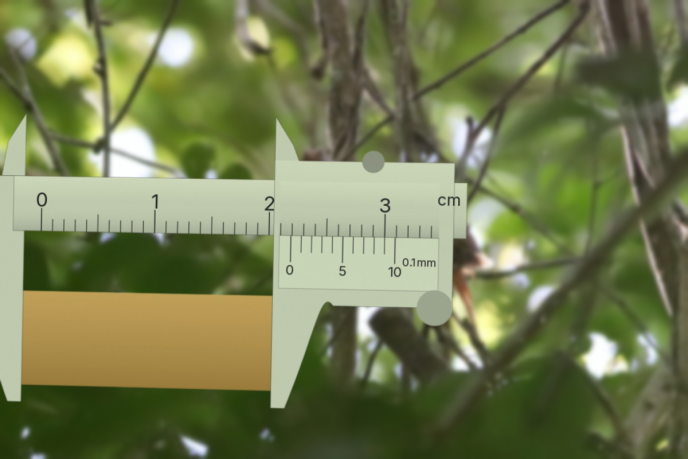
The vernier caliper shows 21.9 mm
